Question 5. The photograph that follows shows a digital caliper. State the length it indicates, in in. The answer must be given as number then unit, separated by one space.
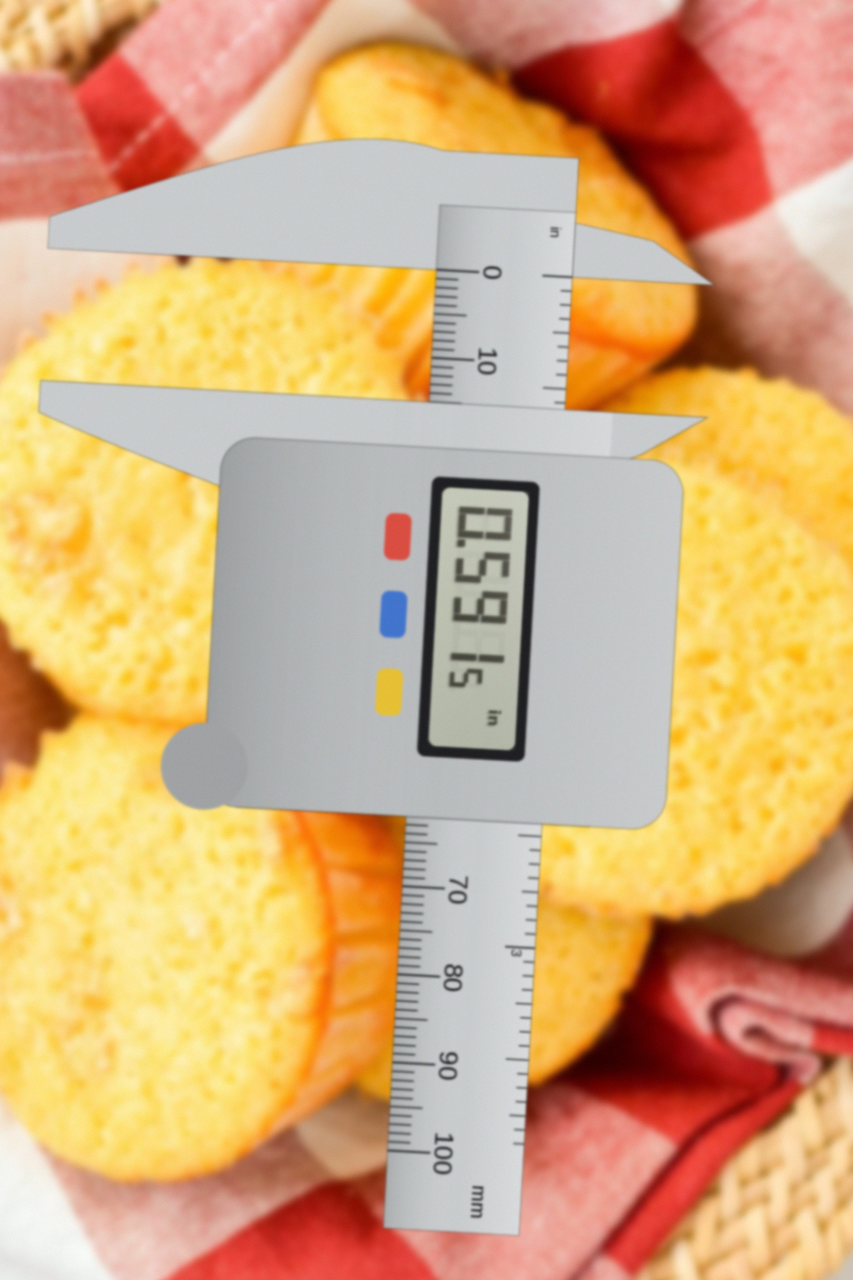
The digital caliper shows 0.5915 in
